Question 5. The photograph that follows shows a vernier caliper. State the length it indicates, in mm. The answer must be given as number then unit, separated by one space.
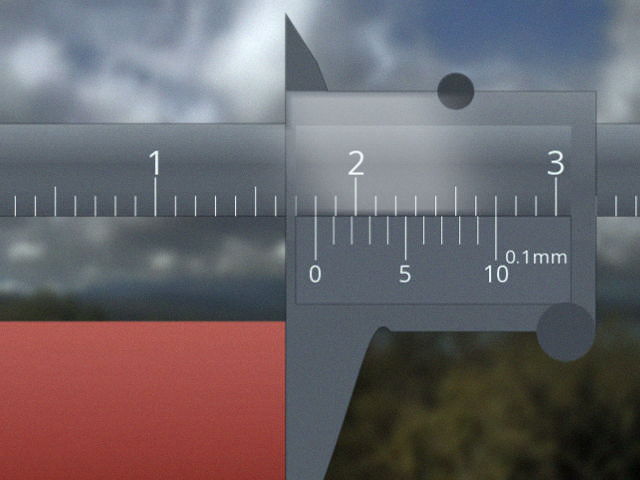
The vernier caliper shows 18.0 mm
